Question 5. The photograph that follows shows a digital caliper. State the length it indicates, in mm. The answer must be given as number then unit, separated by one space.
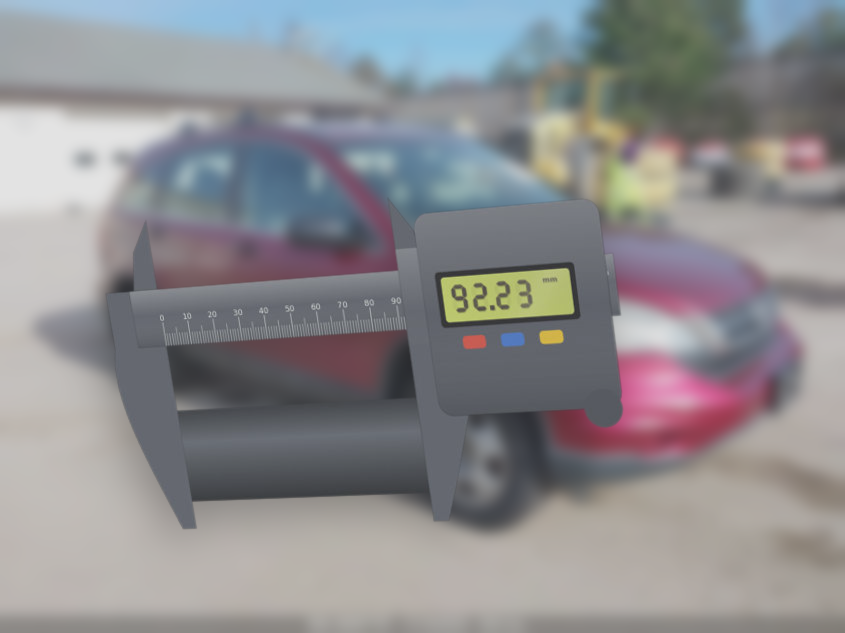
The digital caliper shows 92.23 mm
